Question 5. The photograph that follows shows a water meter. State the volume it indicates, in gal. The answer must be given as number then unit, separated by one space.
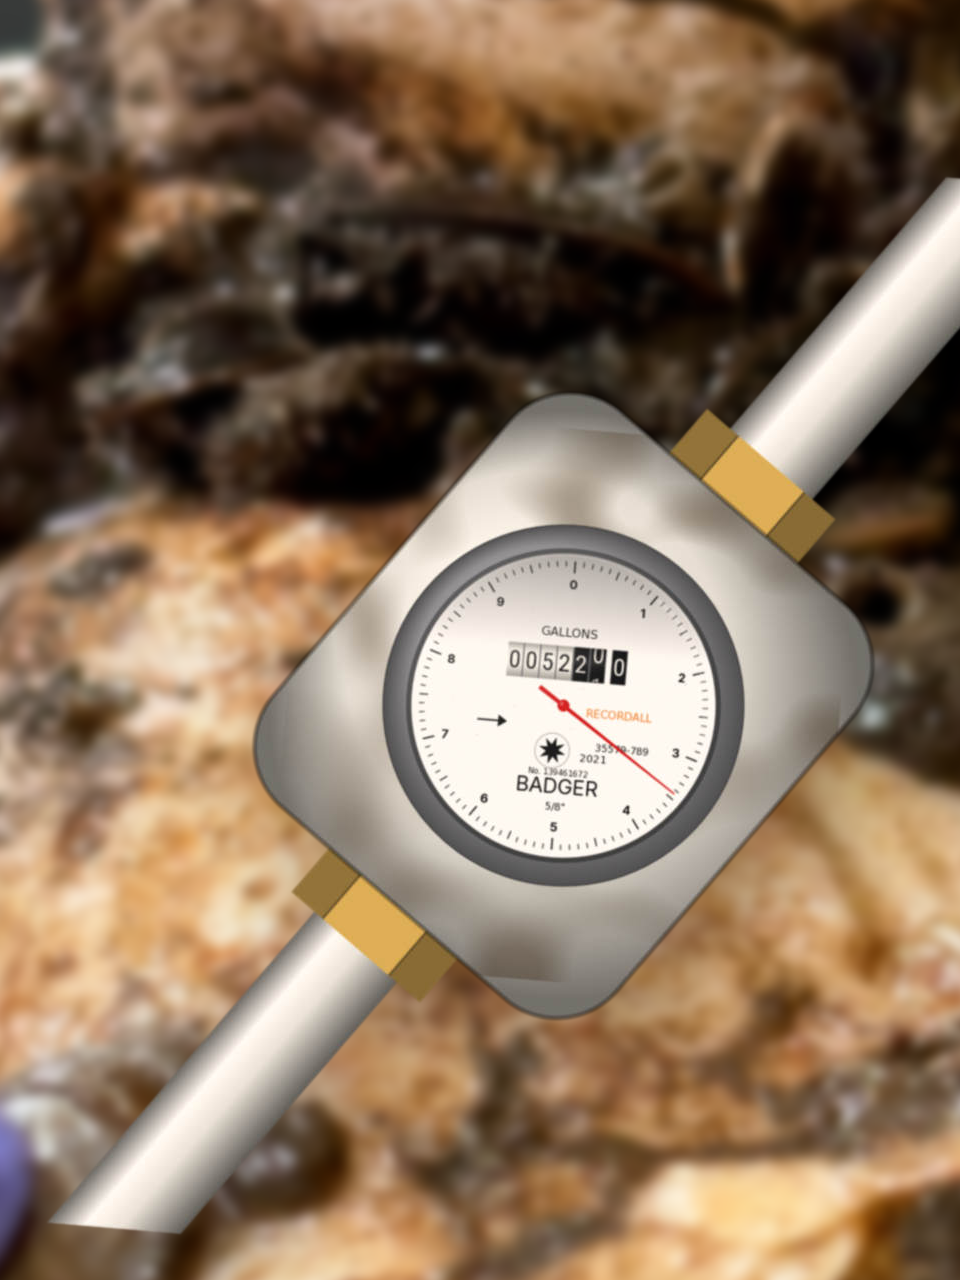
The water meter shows 52203.4 gal
